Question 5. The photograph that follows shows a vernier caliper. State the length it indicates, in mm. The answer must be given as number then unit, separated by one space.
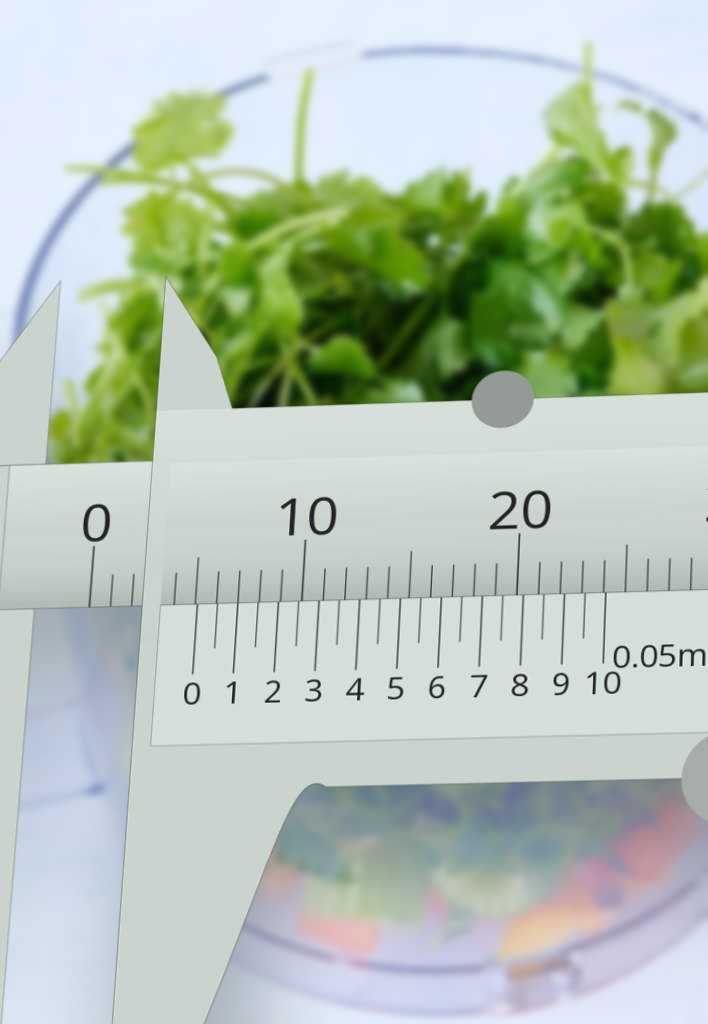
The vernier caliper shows 5.1 mm
